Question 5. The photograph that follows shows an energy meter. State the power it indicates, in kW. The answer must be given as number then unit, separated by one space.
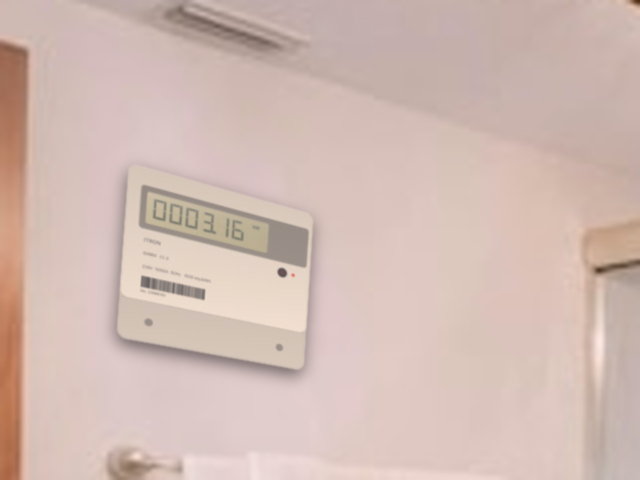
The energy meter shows 3.16 kW
